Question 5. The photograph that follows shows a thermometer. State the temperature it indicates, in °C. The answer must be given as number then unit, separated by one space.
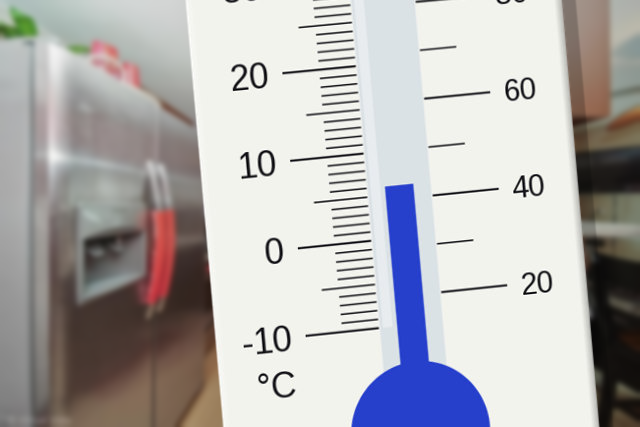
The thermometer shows 6 °C
